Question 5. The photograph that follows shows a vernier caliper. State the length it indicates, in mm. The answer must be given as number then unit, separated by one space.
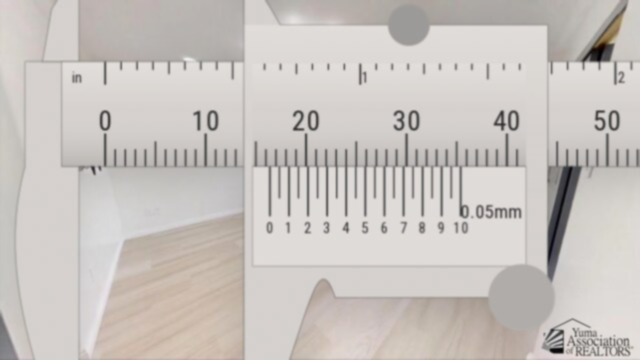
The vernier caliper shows 16.4 mm
